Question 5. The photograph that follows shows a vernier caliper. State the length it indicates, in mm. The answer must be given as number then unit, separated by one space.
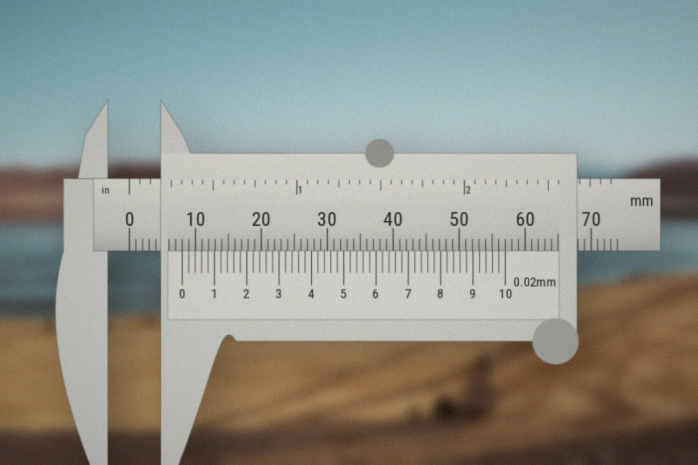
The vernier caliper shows 8.0 mm
